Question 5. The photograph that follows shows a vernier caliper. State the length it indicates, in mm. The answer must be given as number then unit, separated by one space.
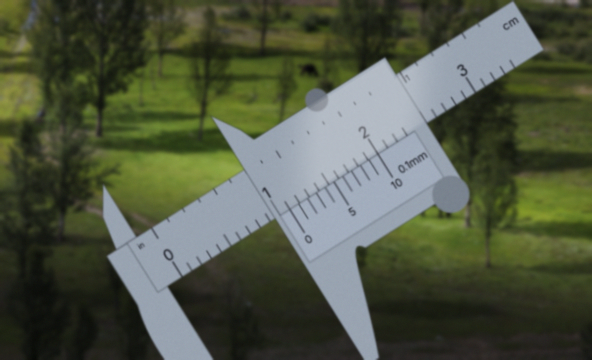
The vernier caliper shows 11.0 mm
